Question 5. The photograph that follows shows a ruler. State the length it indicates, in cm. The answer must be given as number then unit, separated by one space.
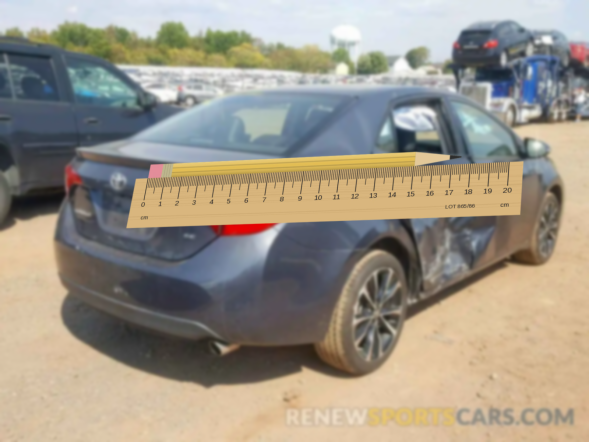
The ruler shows 17.5 cm
